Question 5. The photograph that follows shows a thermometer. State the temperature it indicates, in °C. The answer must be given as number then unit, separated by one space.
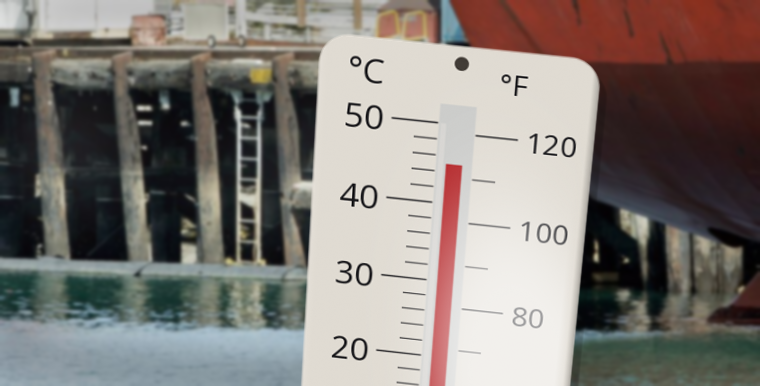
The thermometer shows 45 °C
